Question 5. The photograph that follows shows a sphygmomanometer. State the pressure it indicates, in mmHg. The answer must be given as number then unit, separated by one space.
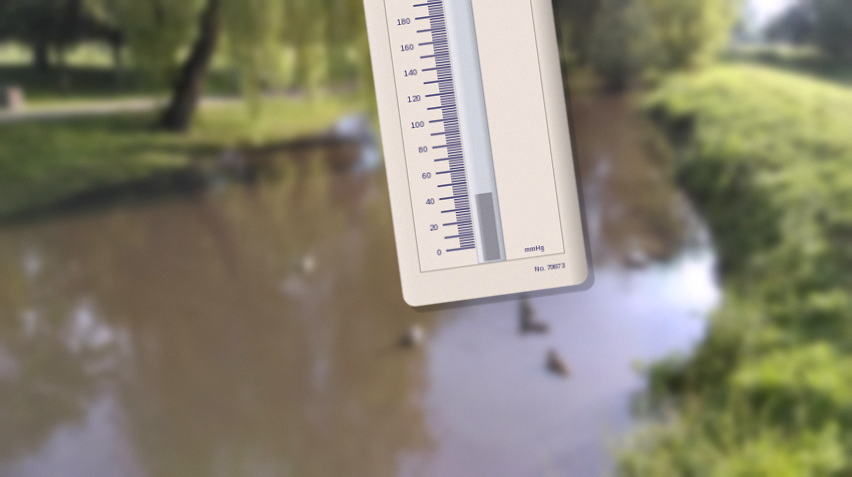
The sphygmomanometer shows 40 mmHg
